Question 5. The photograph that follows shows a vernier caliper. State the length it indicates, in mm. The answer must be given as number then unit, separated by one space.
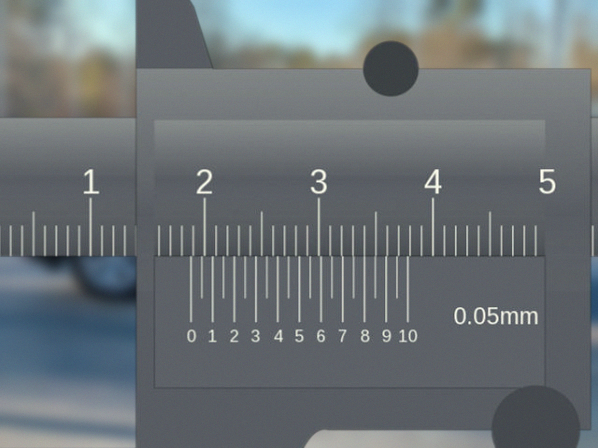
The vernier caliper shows 18.8 mm
